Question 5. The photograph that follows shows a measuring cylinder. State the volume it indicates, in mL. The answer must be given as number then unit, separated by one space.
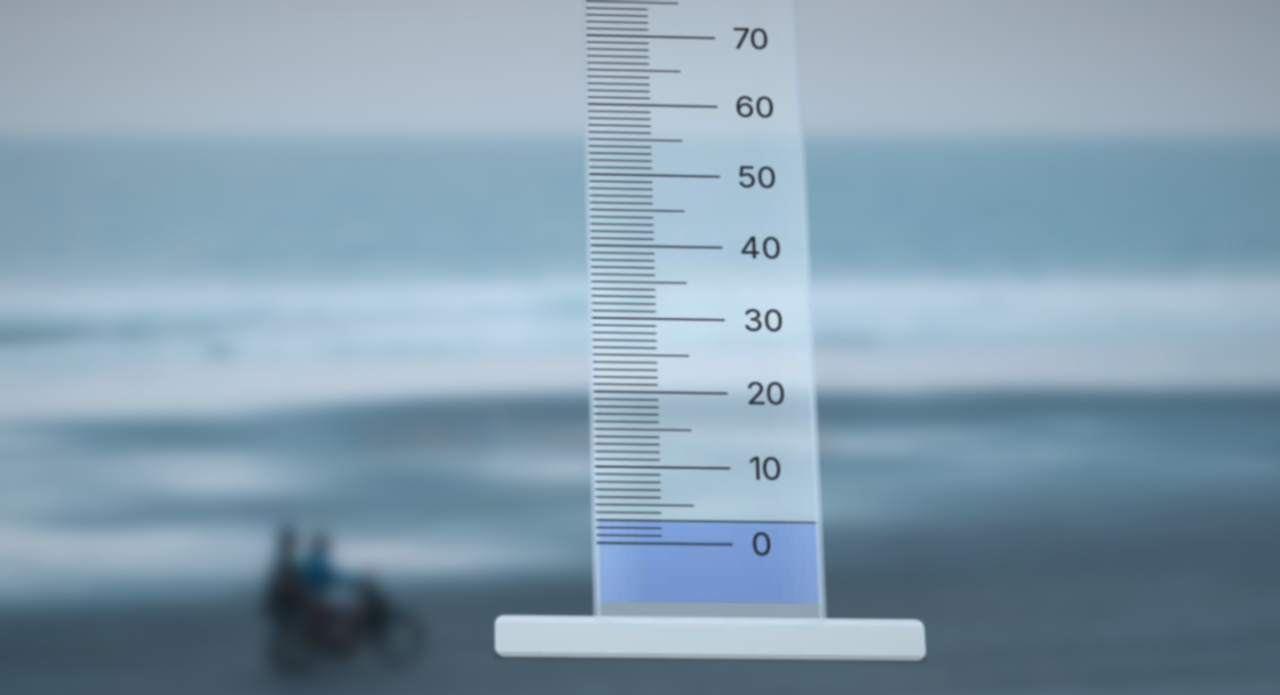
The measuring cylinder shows 3 mL
